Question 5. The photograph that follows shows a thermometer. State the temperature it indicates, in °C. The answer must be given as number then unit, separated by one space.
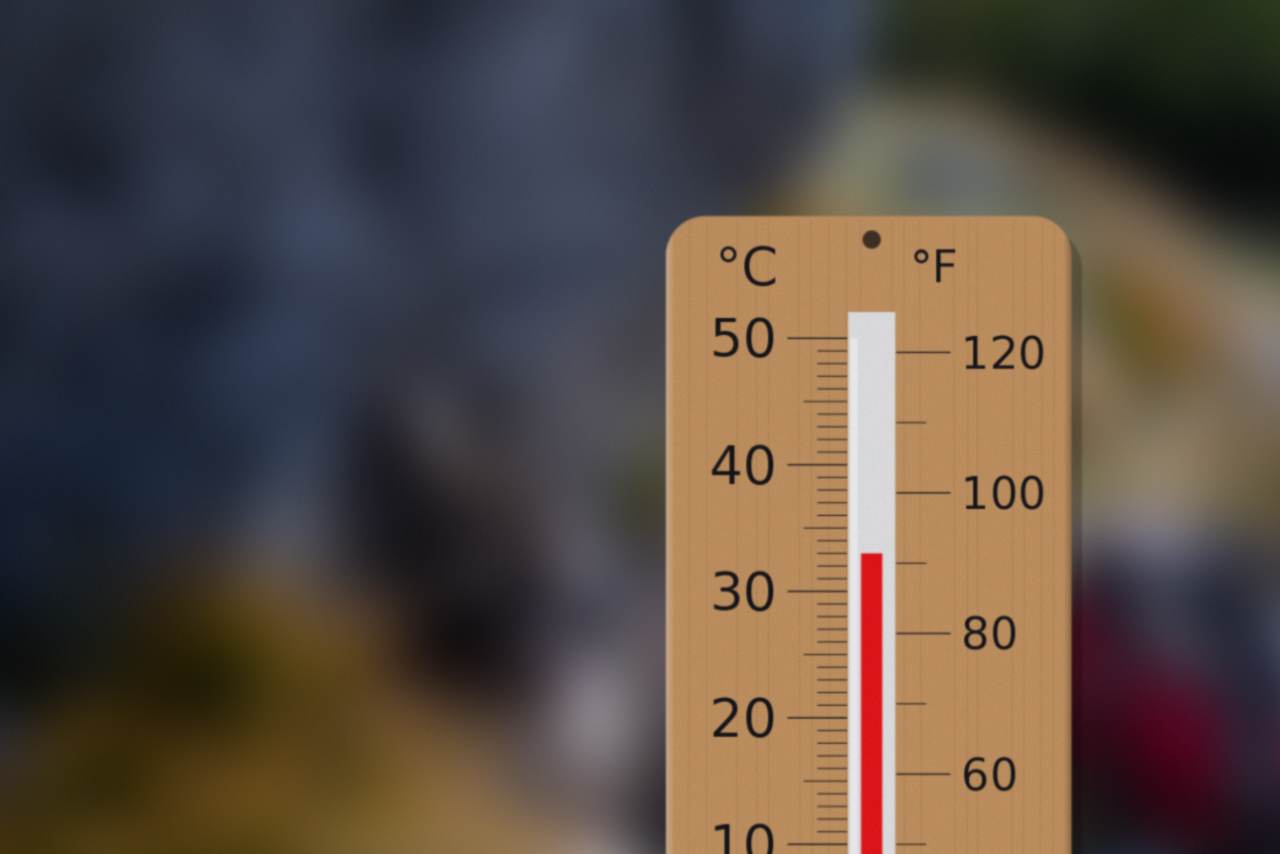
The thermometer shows 33 °C
